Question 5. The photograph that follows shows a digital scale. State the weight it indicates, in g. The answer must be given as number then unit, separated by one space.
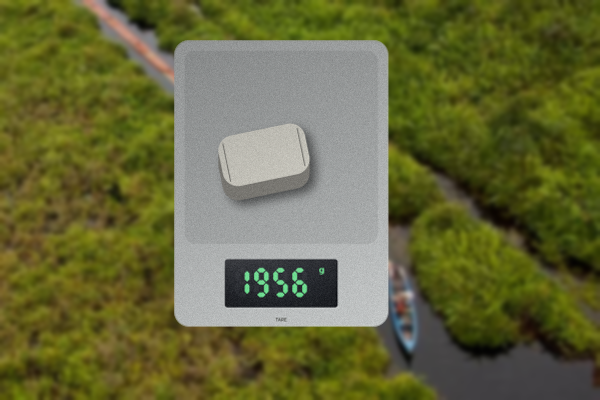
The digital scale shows 1956 g
